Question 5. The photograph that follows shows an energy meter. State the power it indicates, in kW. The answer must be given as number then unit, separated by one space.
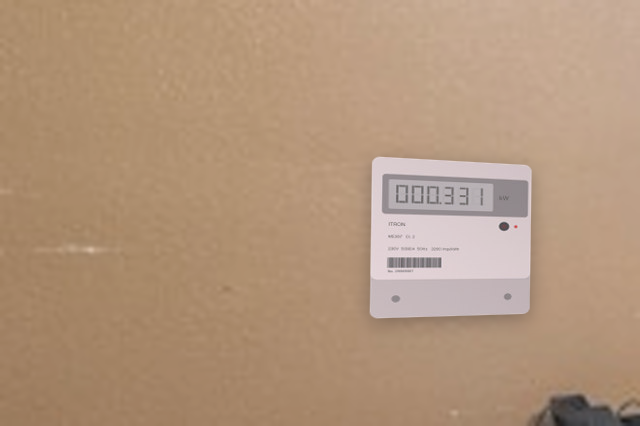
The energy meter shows 0.331 kW
